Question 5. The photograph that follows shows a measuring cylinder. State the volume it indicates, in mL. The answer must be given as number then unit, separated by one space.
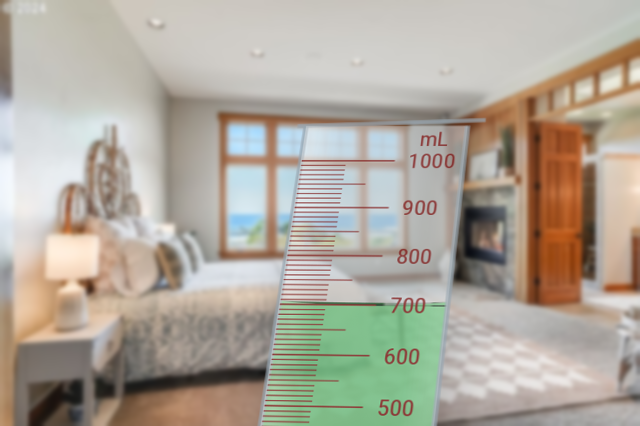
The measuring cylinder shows 700 mL
